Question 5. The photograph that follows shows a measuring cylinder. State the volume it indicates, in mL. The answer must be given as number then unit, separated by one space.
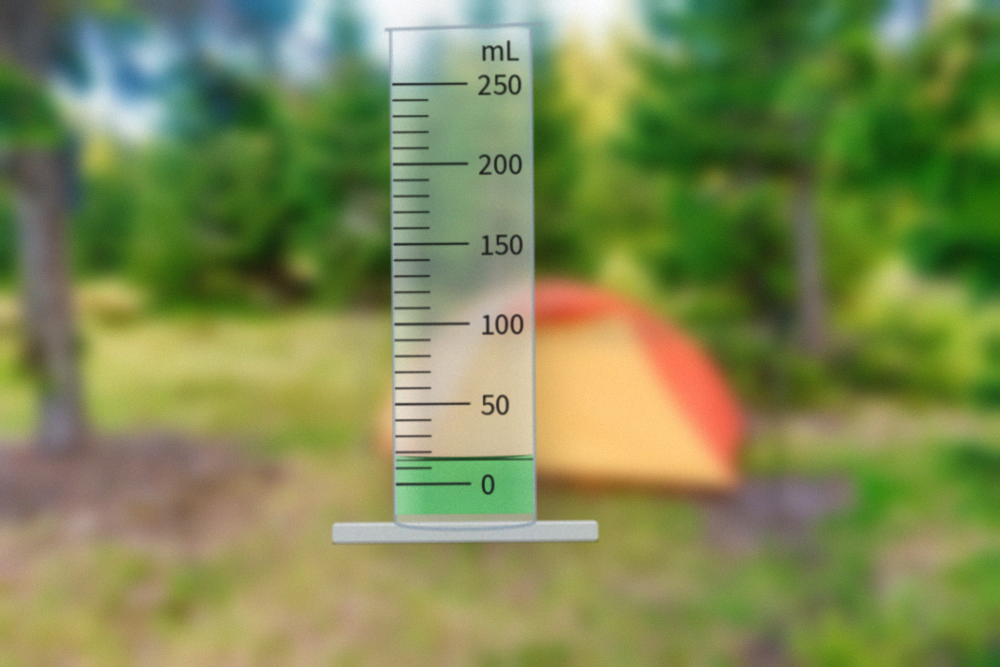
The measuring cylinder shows 15 mL
